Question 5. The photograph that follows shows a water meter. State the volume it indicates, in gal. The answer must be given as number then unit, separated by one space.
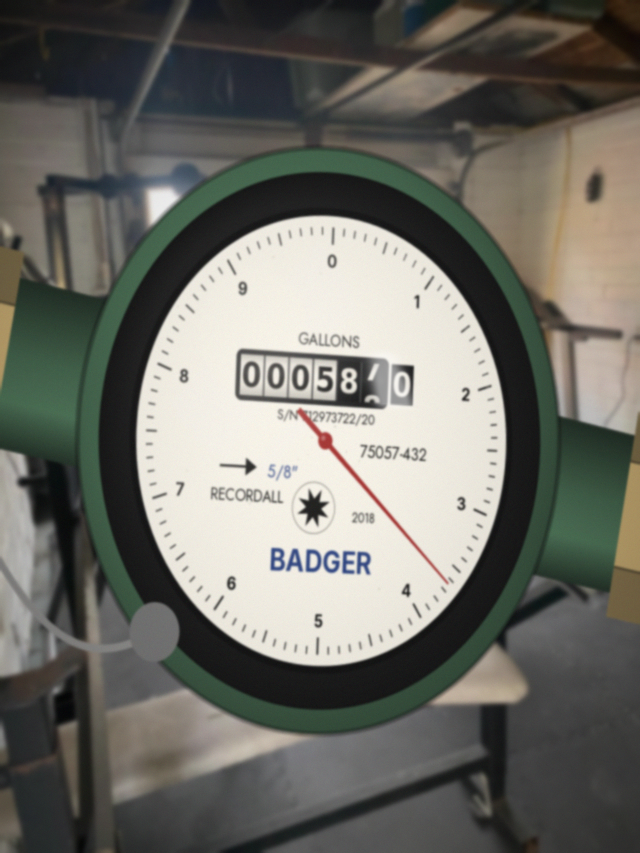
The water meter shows 5873.6 gal
